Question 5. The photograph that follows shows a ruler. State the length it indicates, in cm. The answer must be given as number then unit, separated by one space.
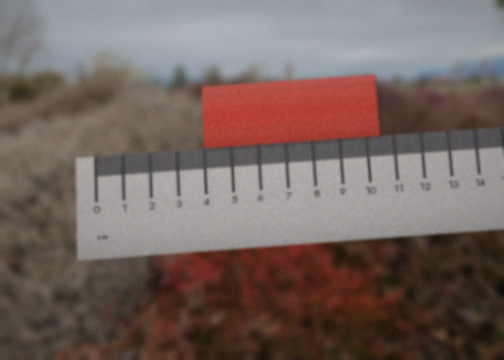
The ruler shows 6.5 cm
